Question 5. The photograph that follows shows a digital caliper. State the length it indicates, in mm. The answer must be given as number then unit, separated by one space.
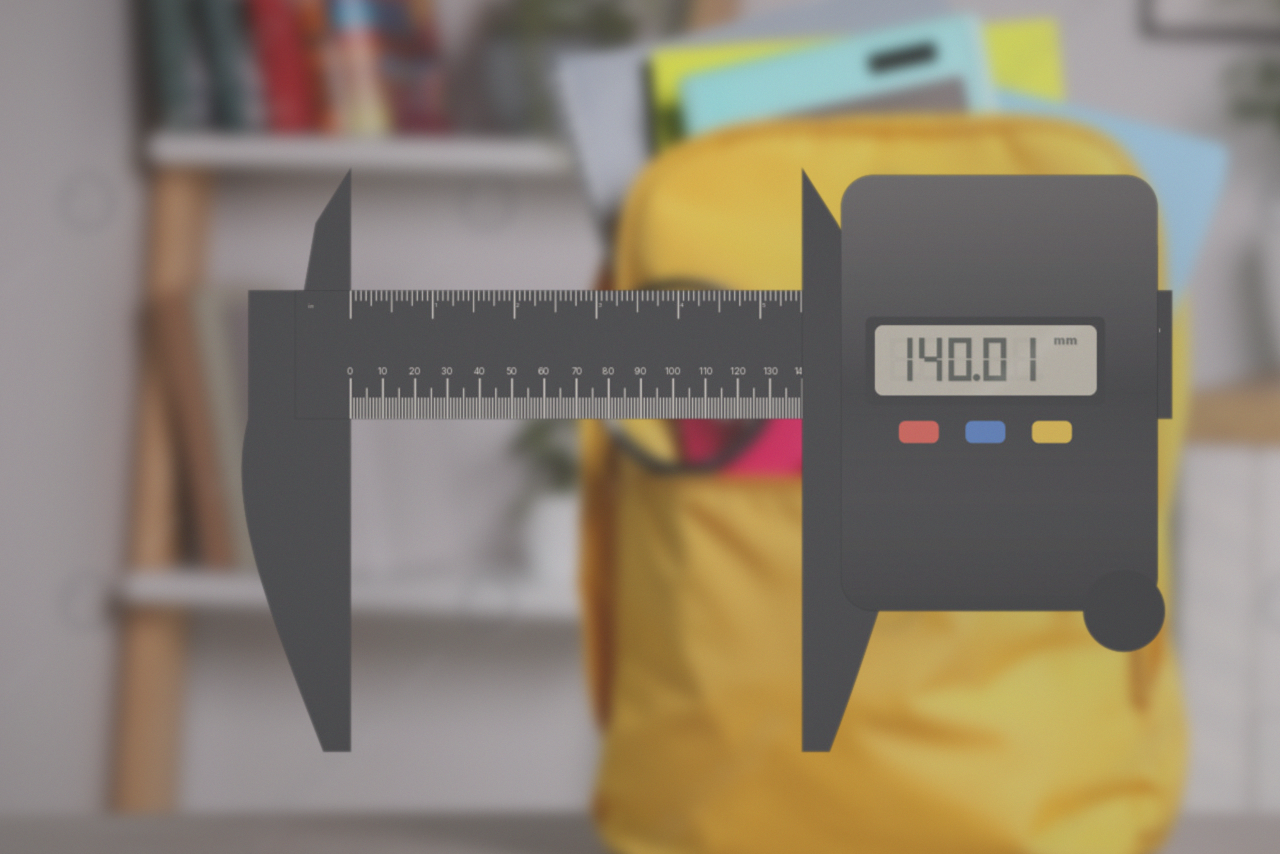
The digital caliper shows 140.01 mm
